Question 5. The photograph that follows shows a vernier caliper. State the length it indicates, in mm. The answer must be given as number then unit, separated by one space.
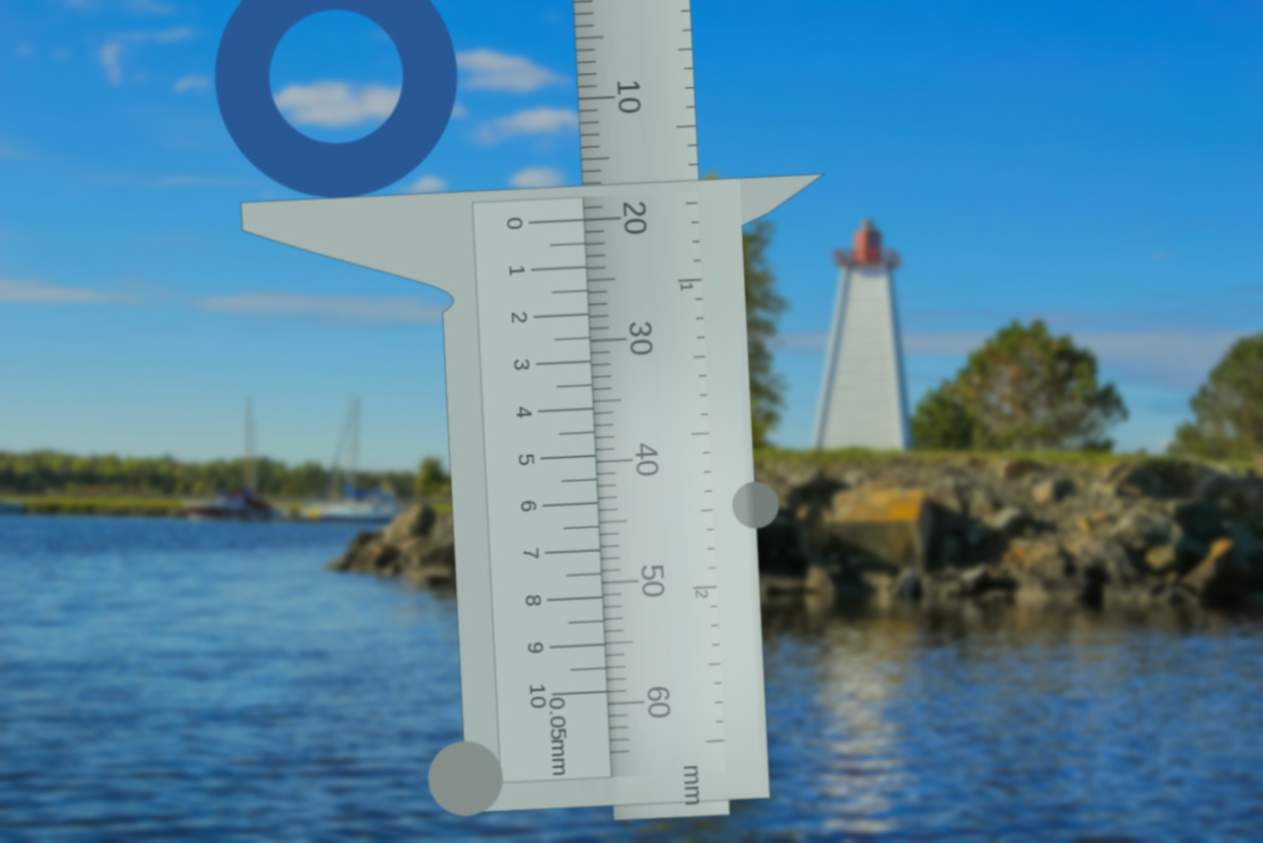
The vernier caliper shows 20.0 mm
